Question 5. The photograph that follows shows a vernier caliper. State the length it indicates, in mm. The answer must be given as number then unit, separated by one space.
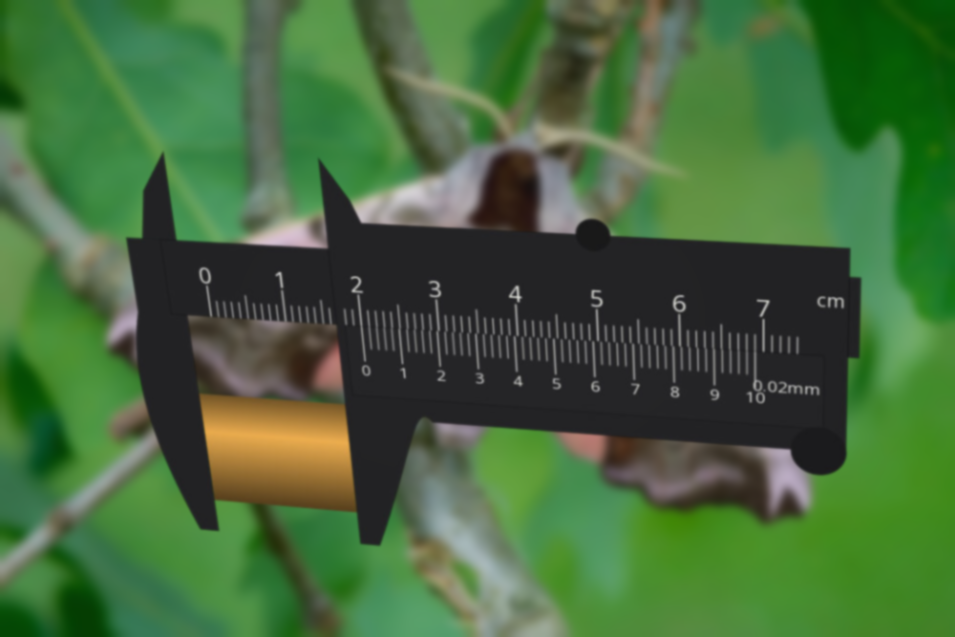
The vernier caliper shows 20.0 mm
